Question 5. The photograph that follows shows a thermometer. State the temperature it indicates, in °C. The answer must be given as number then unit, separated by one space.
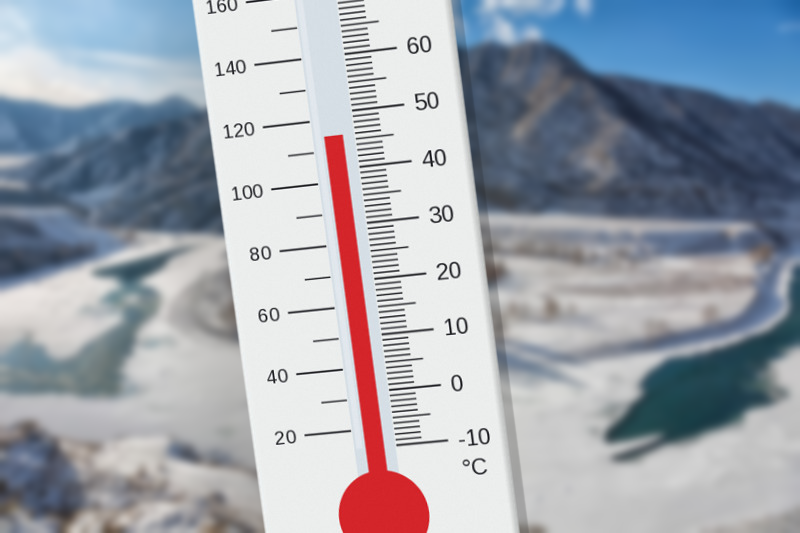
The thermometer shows 46 °C
